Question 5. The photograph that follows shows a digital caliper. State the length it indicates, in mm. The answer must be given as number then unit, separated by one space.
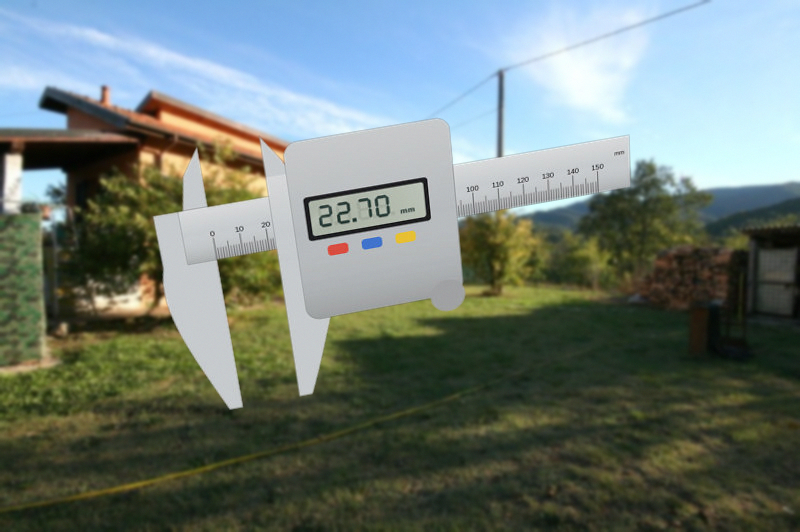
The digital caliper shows 22.70 mm
